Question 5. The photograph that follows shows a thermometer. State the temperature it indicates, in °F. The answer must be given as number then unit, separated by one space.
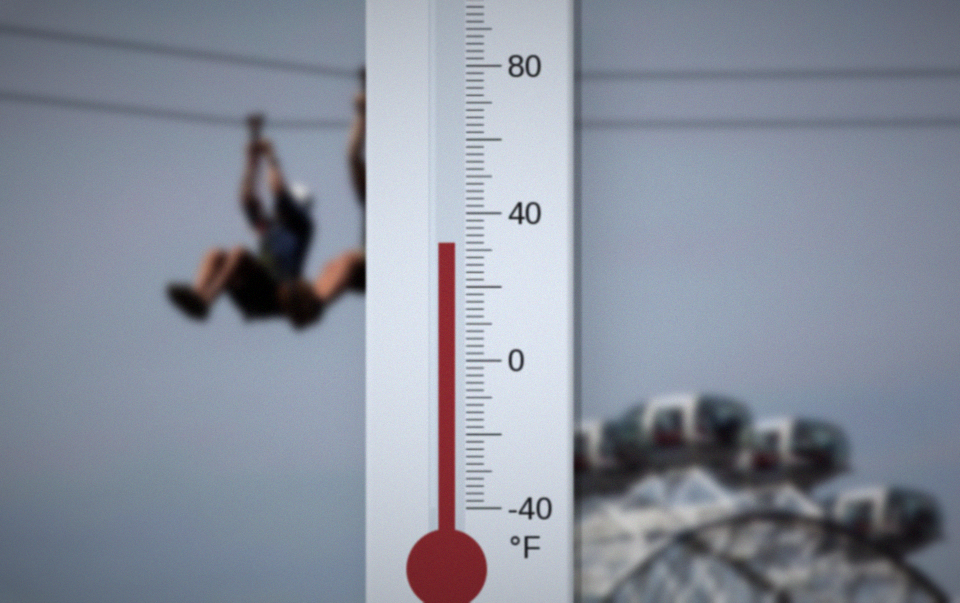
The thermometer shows 32 °F
